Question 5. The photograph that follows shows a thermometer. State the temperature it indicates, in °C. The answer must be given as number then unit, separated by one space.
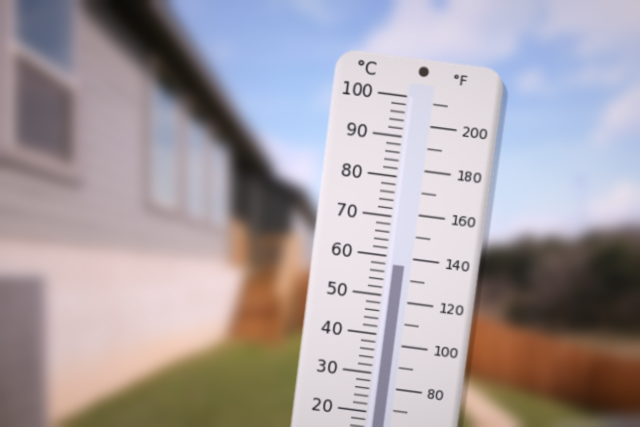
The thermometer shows 58 °C
